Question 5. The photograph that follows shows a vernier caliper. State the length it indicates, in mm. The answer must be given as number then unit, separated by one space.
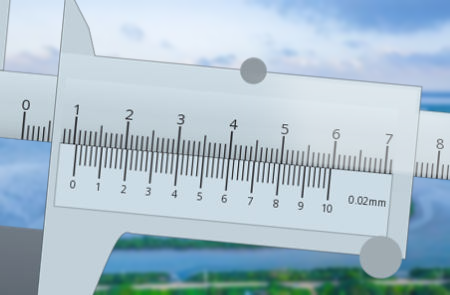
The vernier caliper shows 10.5 mm
